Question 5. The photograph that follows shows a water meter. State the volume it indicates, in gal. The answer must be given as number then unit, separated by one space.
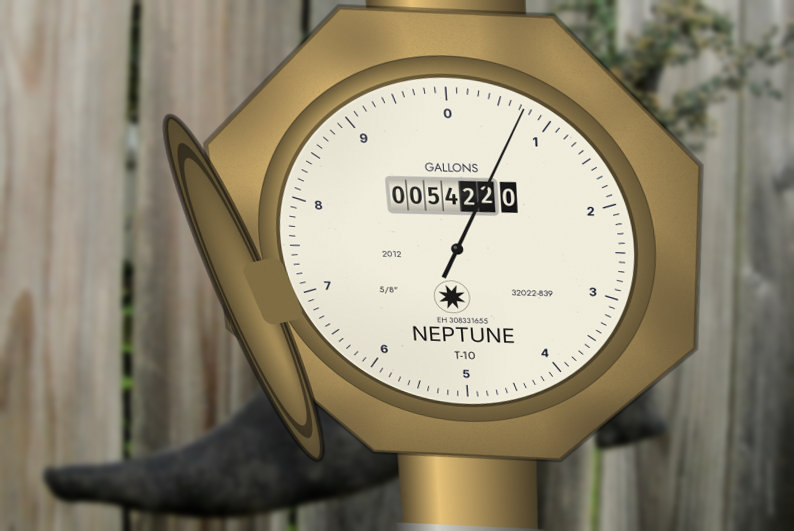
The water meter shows 54220.7 gal
